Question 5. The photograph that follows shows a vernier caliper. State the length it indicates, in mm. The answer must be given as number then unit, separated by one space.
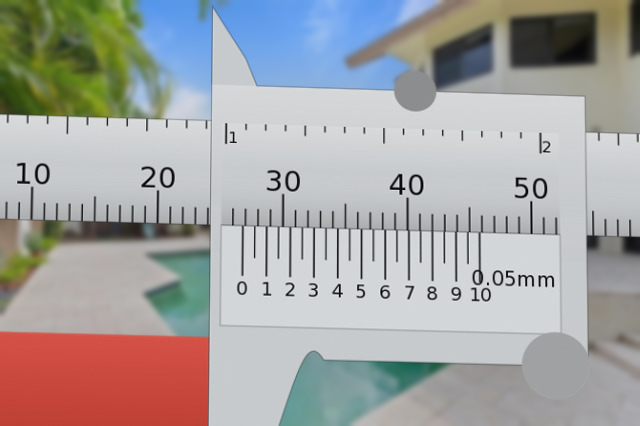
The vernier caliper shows 26.8 mm
